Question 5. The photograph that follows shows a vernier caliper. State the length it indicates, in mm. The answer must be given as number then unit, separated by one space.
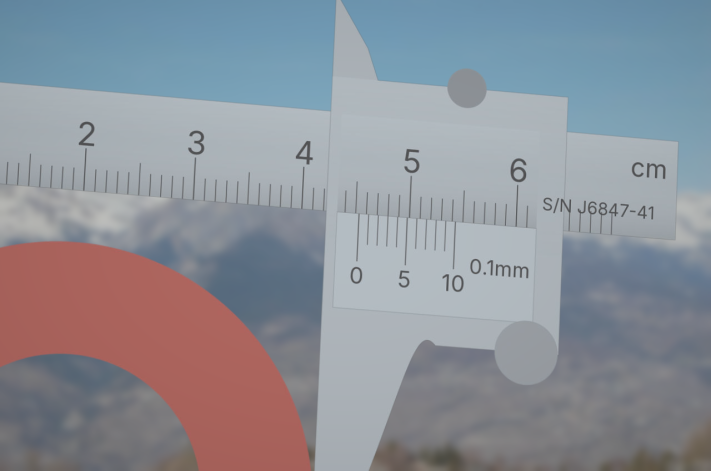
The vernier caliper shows 45.3 mm
